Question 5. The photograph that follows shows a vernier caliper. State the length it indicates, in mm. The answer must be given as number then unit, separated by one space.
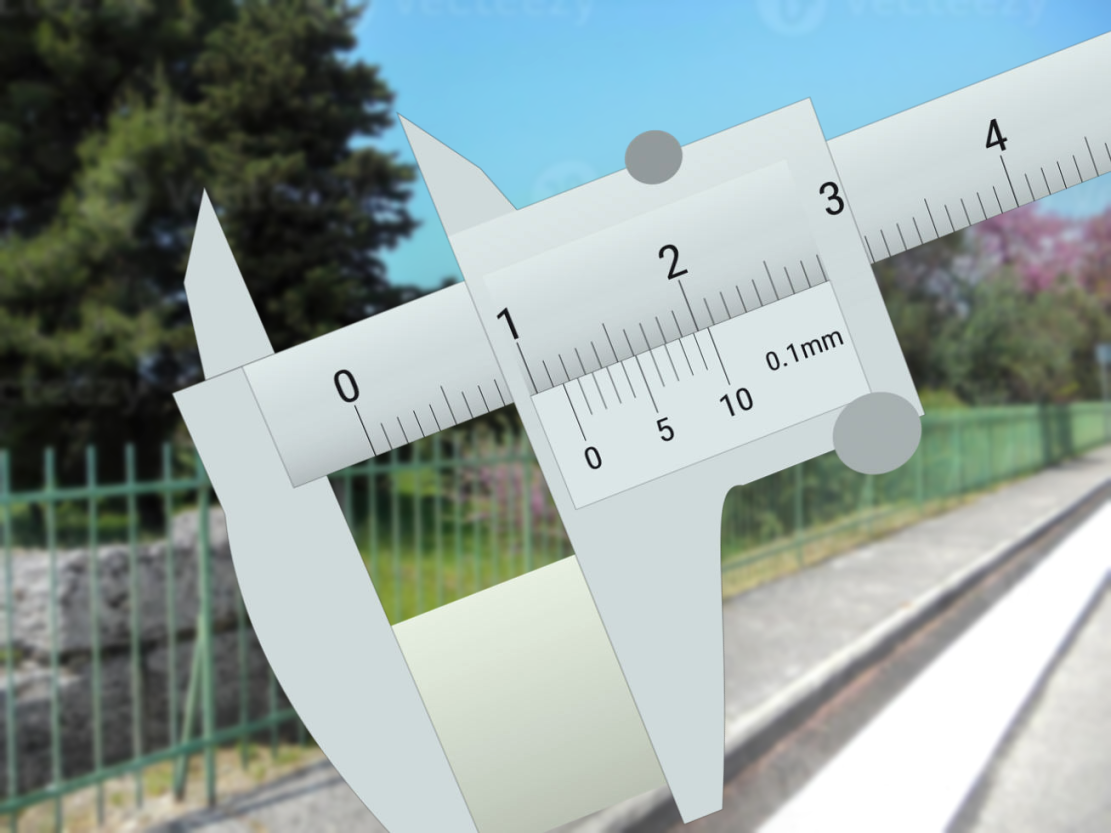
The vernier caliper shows 11.6 mm
